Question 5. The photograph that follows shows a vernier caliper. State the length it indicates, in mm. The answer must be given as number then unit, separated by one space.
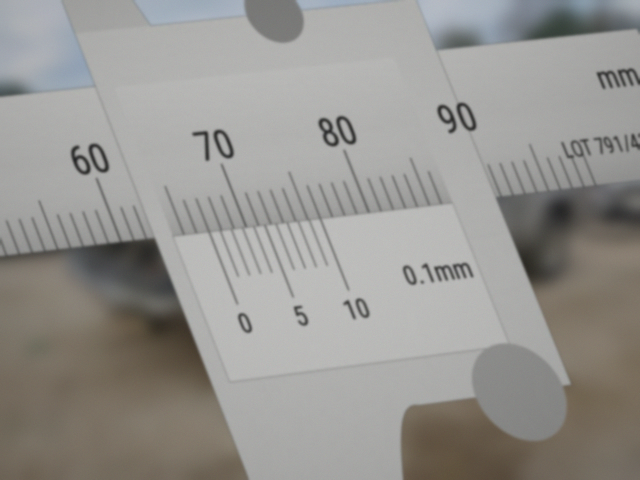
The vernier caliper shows 67.0 mm
